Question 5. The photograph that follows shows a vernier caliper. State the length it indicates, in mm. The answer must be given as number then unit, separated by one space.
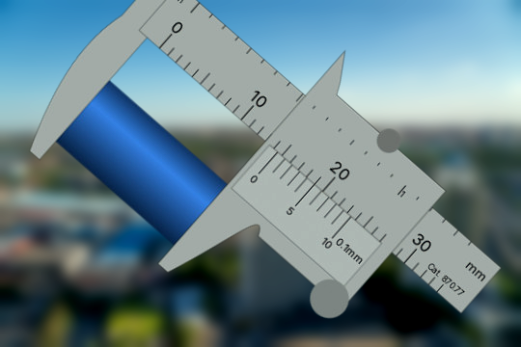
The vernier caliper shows 14.5 mm
